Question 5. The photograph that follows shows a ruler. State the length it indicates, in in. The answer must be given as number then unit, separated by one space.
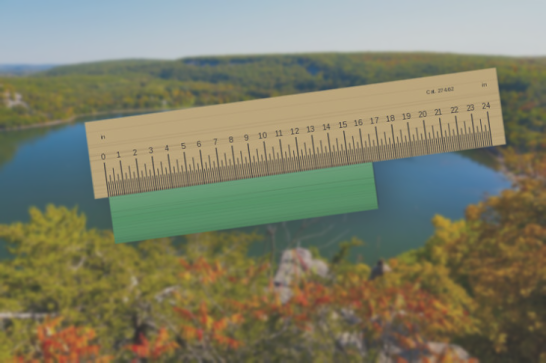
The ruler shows 16.5 in
